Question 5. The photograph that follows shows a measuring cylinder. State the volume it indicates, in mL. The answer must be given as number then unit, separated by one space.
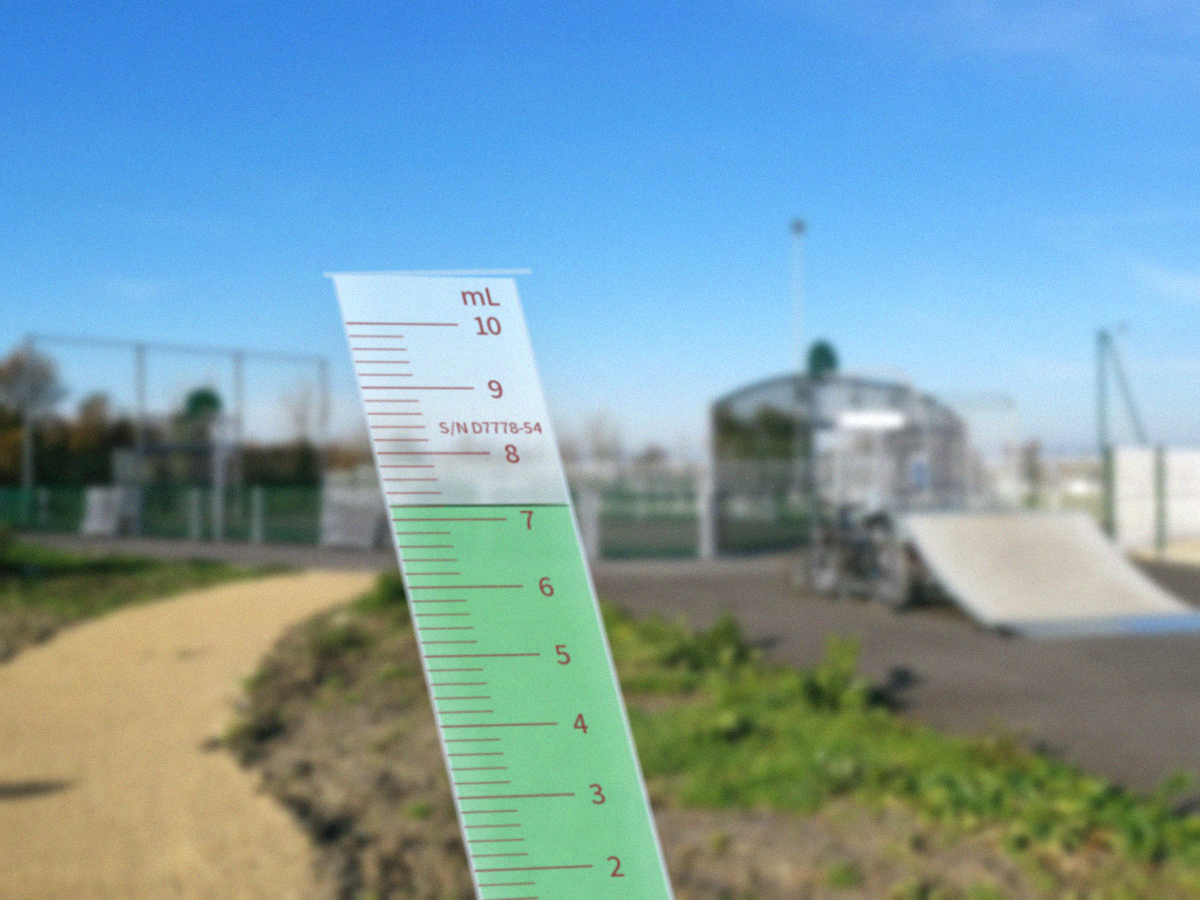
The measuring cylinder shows 7.2 mL
